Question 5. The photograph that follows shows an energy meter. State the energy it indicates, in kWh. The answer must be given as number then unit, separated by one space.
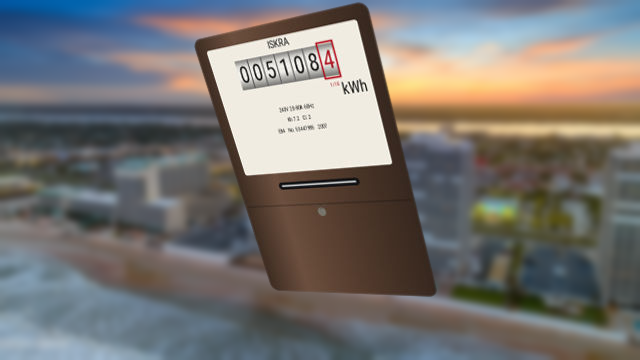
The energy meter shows 5108.4 kWh
